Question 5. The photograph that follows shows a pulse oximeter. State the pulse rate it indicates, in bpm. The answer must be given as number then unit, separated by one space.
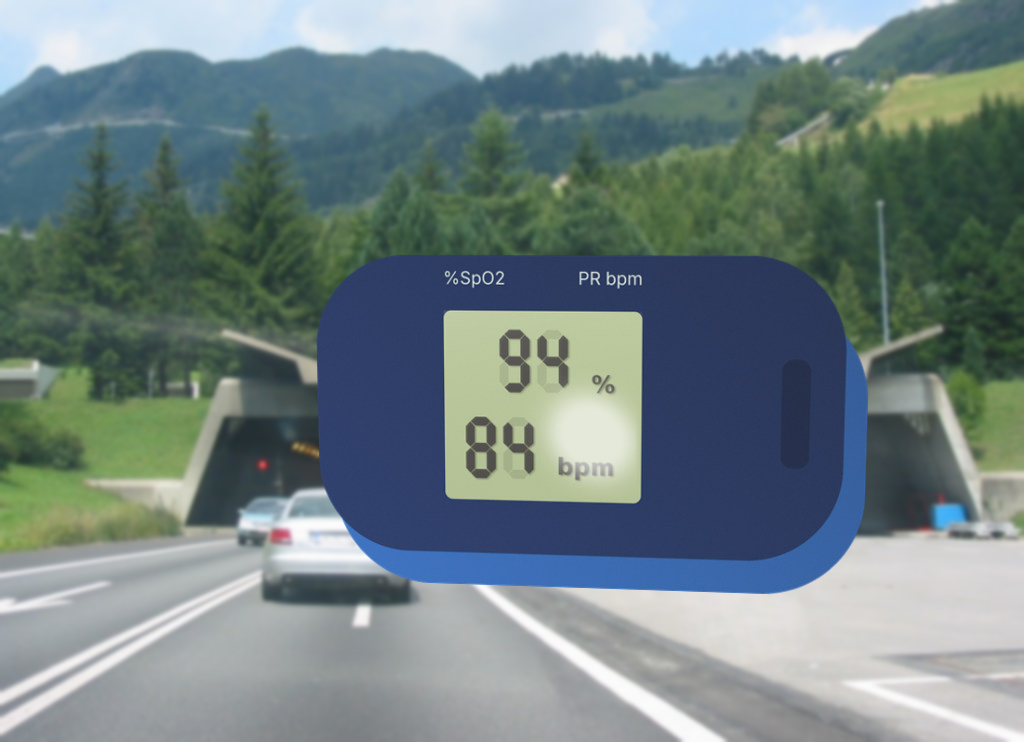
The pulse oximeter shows 84 bpm
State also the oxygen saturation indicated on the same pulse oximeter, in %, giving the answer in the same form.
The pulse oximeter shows 94 %
